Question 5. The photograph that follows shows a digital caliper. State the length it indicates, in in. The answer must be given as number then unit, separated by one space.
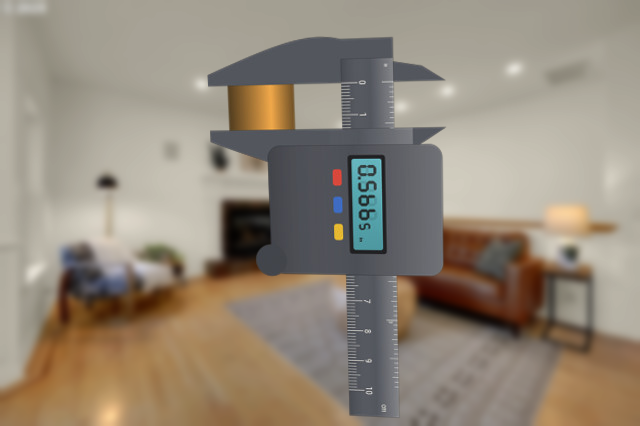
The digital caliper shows 0.5665 in
